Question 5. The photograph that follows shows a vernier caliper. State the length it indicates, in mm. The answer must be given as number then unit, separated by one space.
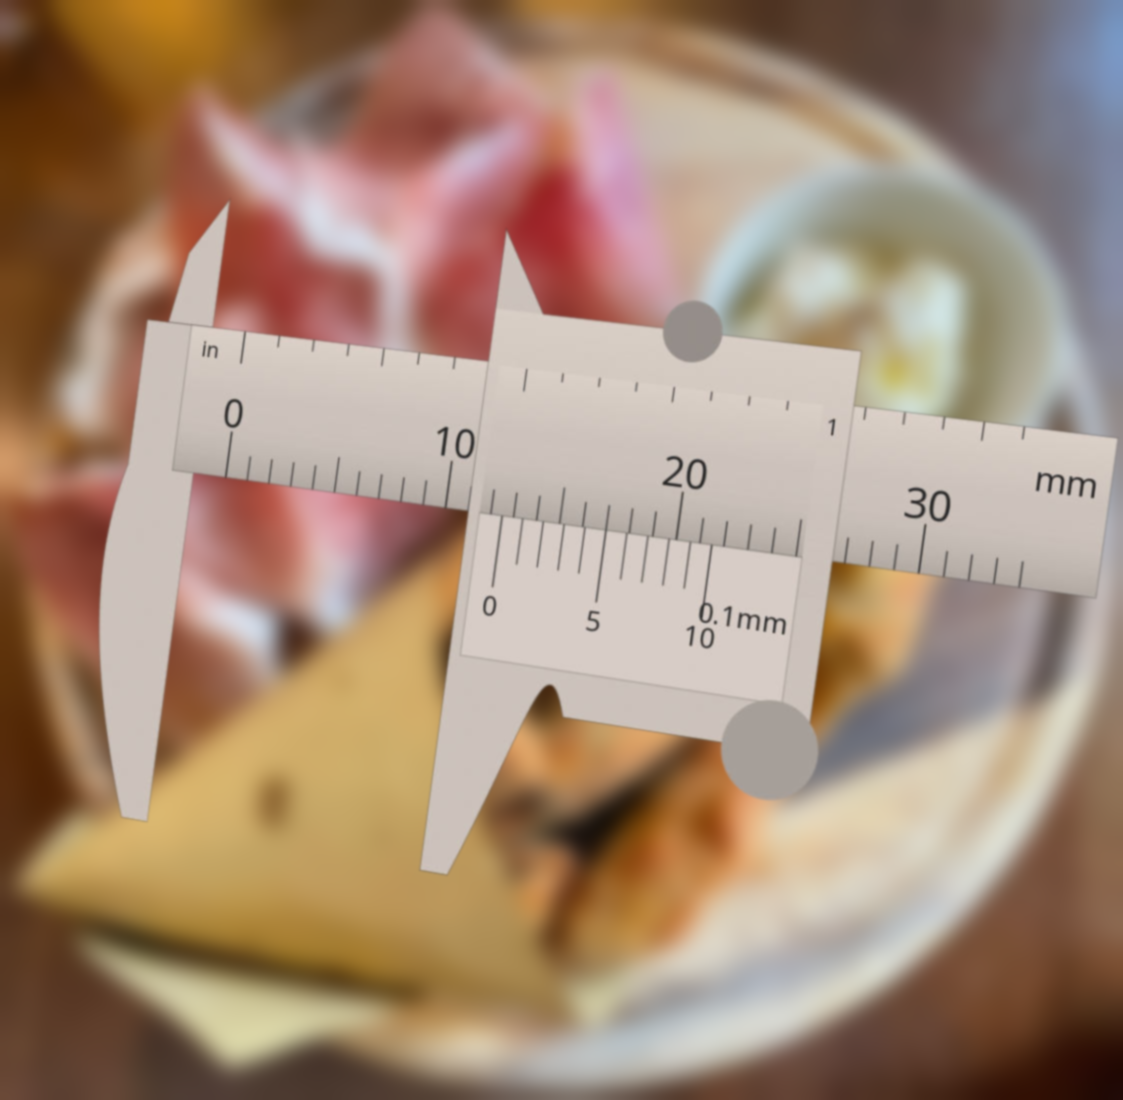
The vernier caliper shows 12.5 mm
